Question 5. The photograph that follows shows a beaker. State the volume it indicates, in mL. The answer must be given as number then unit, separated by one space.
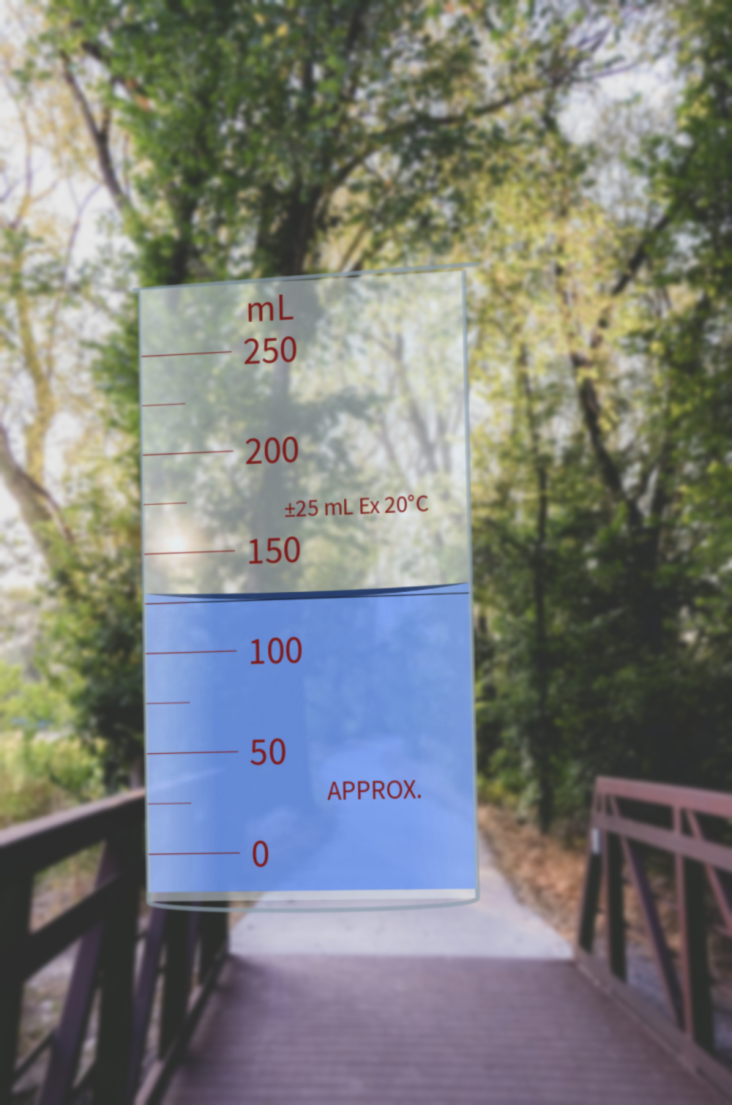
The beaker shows 125 mL
